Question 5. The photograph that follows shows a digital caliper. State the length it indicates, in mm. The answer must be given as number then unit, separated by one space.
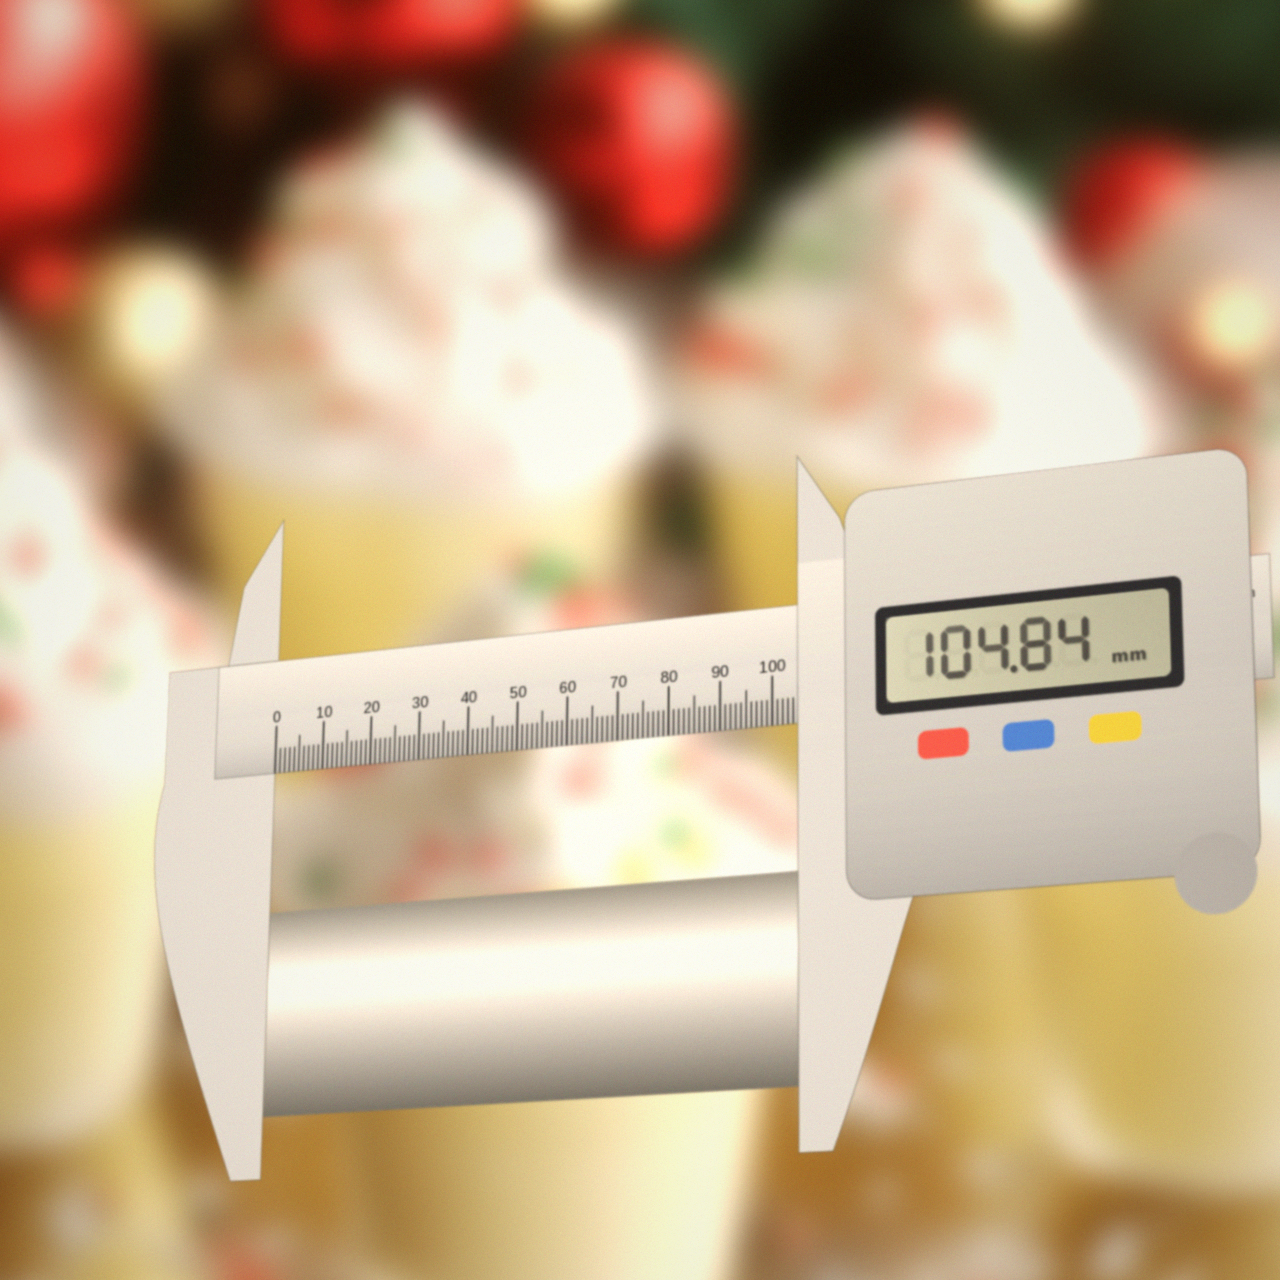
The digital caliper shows 104.84 mm
